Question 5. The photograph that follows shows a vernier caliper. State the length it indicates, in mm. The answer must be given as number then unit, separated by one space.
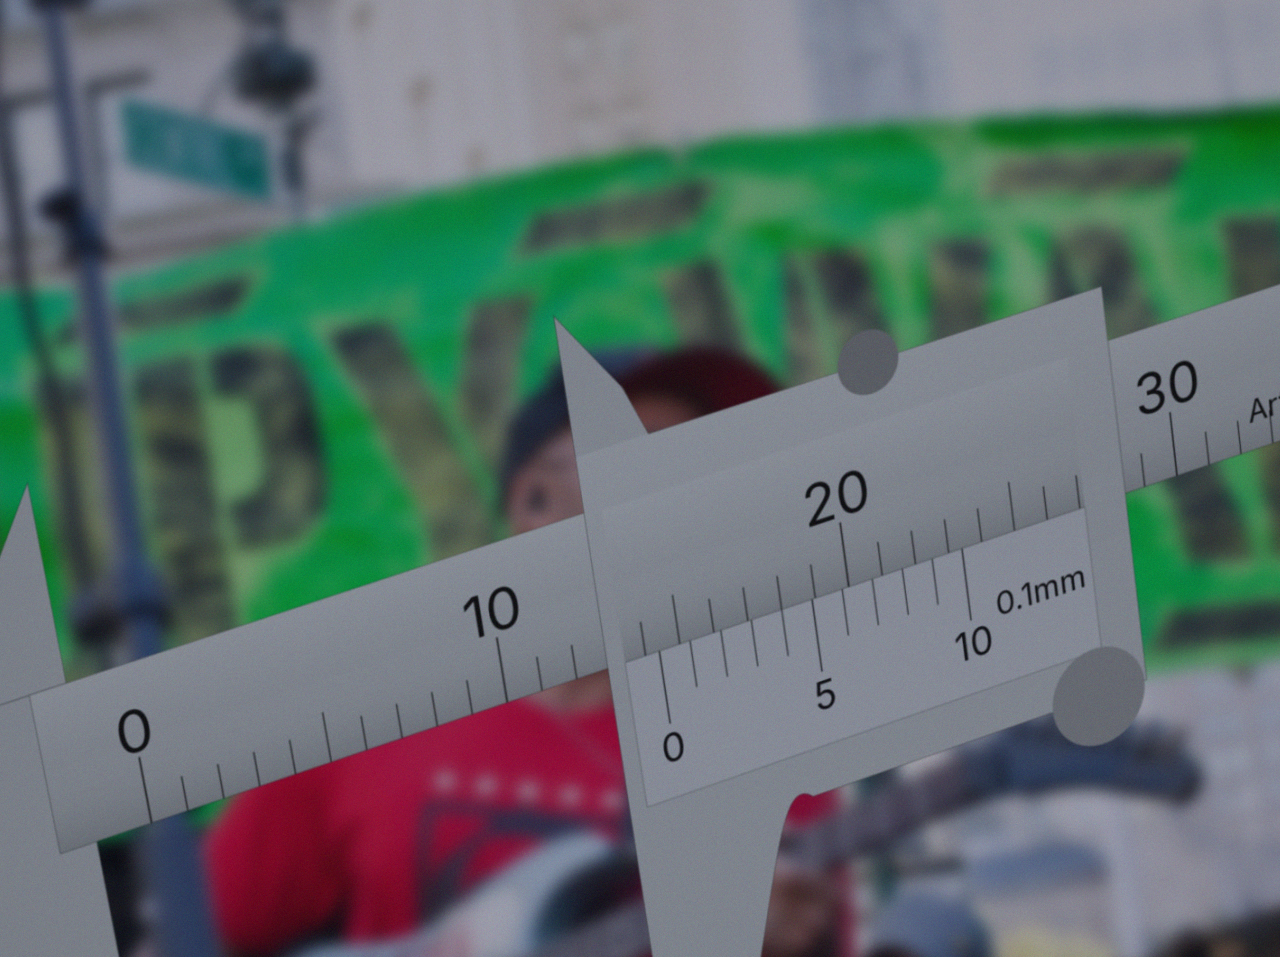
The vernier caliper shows 14.4 mm
